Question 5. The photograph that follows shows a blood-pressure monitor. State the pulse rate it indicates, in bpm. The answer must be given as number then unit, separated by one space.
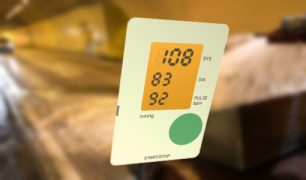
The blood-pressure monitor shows 92 bpm
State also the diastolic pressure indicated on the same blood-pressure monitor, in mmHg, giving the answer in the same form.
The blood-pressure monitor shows 83 mmHg
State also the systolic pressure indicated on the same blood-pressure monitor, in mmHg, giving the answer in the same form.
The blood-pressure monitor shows 108 mmHg
